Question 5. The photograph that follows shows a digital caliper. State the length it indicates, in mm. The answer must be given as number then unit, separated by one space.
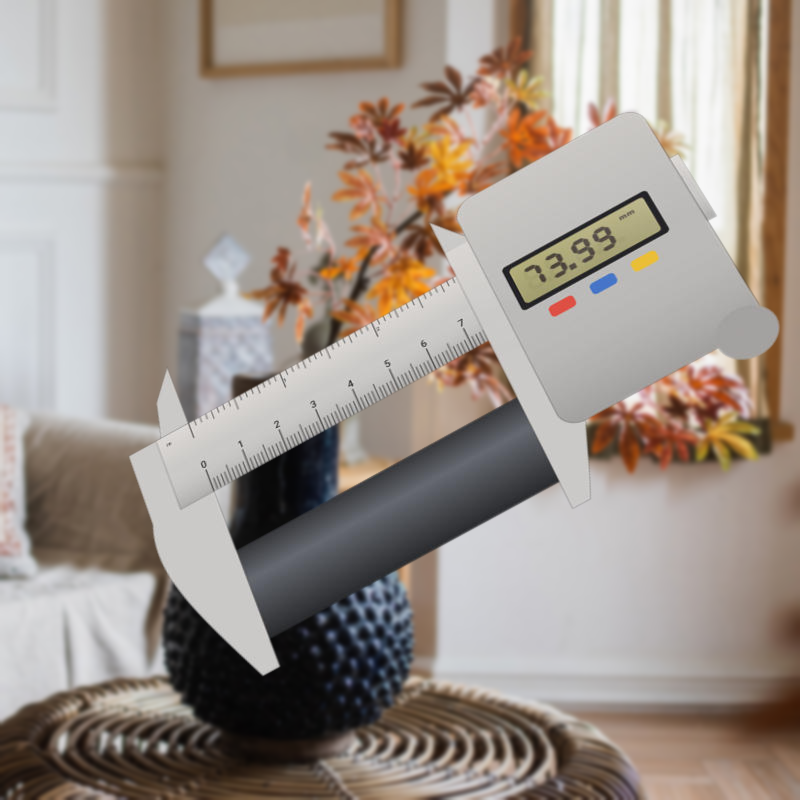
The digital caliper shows 73.99 mm
